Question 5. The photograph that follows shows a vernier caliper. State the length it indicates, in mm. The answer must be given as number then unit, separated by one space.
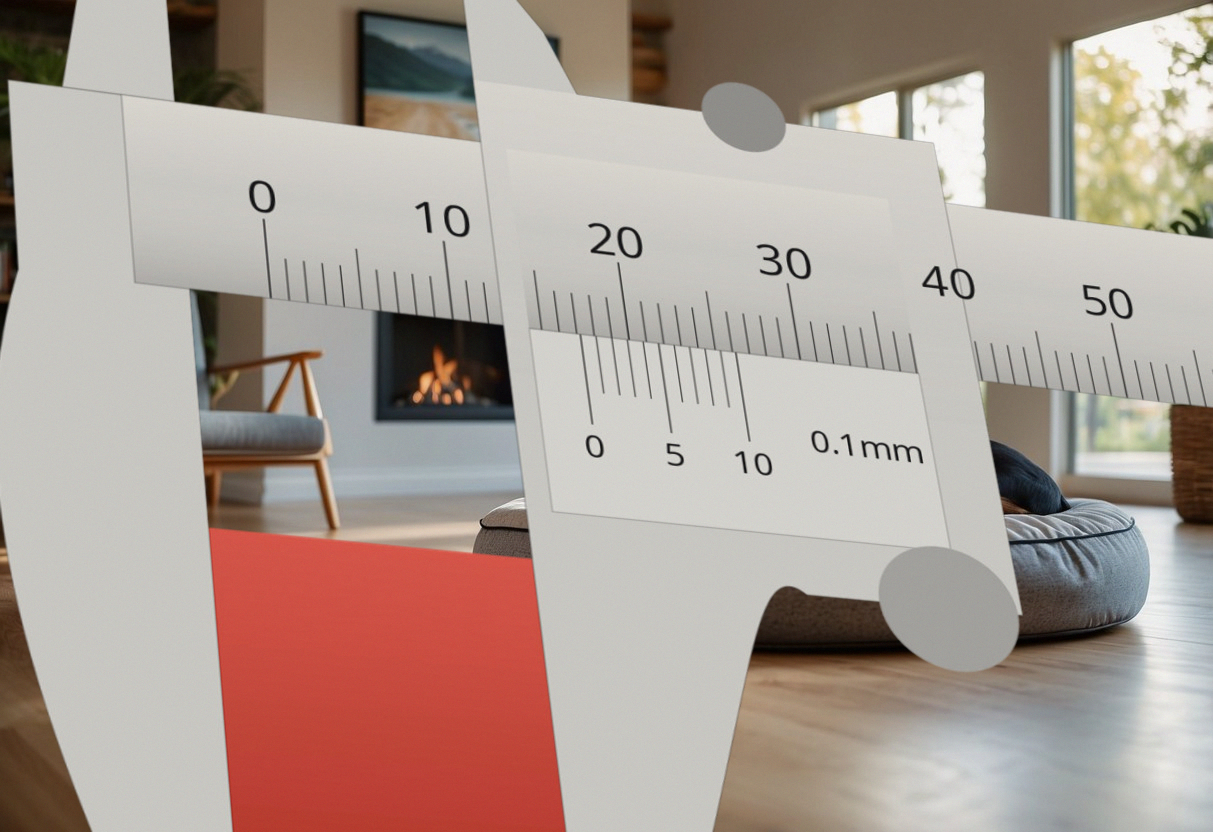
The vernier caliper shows 17.2 mm
